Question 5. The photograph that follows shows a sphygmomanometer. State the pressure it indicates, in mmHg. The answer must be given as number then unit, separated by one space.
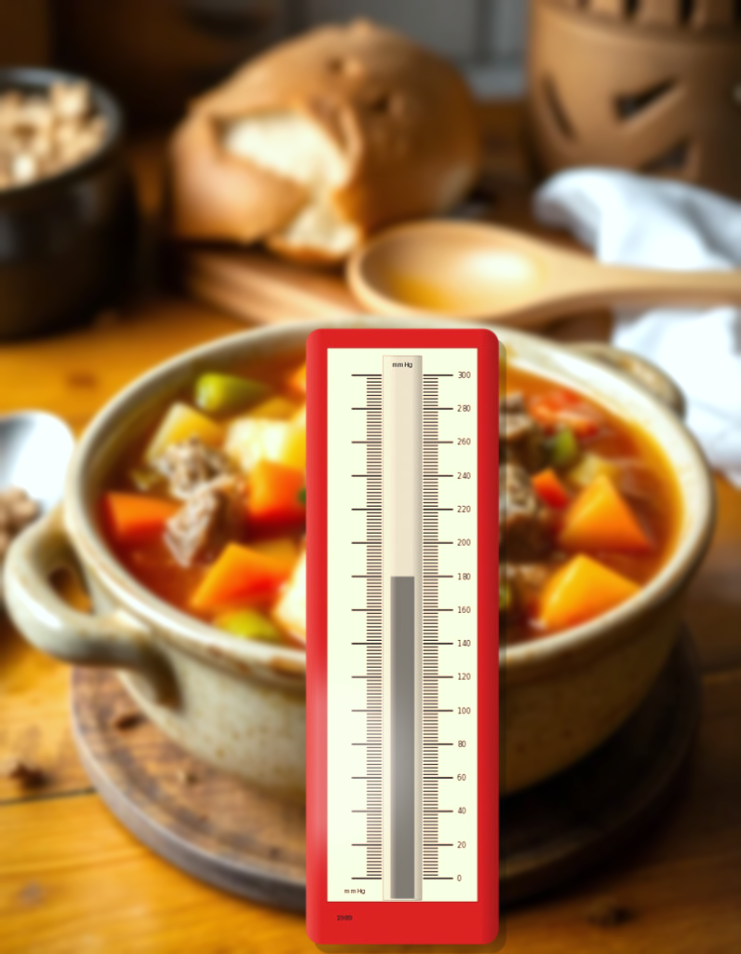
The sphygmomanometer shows 180 mmHg
